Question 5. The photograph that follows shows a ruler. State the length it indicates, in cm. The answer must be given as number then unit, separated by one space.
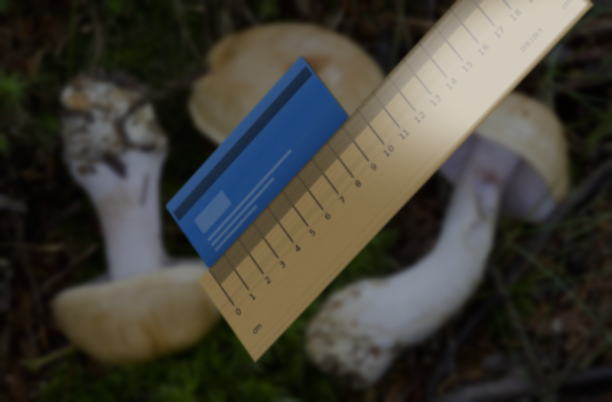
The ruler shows 9.5 cm
